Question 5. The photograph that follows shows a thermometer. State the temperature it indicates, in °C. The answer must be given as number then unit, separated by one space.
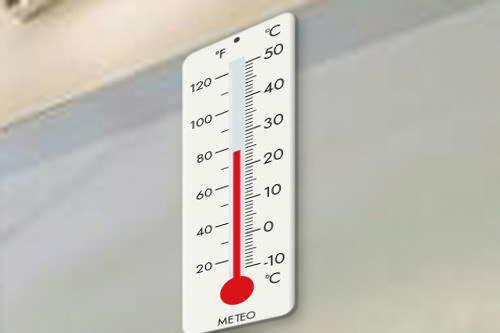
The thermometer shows 25 °C
